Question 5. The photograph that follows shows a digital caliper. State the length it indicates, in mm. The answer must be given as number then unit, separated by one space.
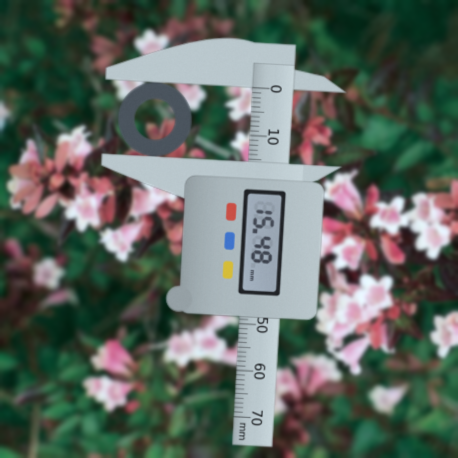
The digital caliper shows 15.48 mm
